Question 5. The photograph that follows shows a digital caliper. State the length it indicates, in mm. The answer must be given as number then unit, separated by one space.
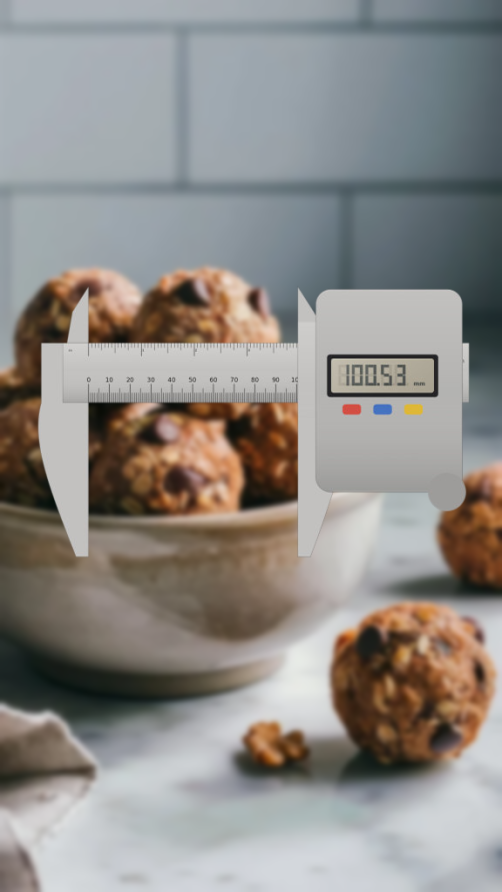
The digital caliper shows 100.53 mm
